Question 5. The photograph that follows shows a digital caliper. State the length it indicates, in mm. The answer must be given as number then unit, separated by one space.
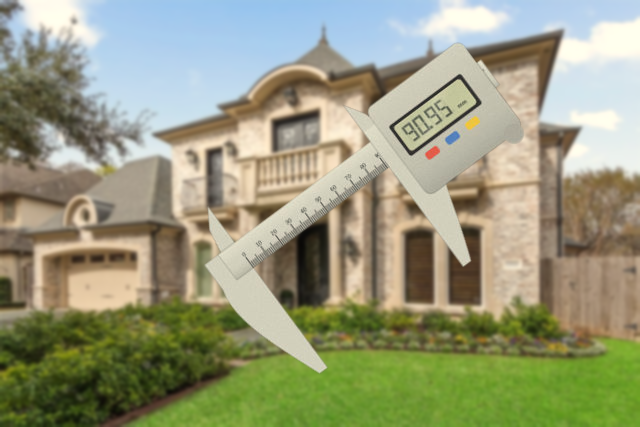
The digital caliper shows 90.95 mm
